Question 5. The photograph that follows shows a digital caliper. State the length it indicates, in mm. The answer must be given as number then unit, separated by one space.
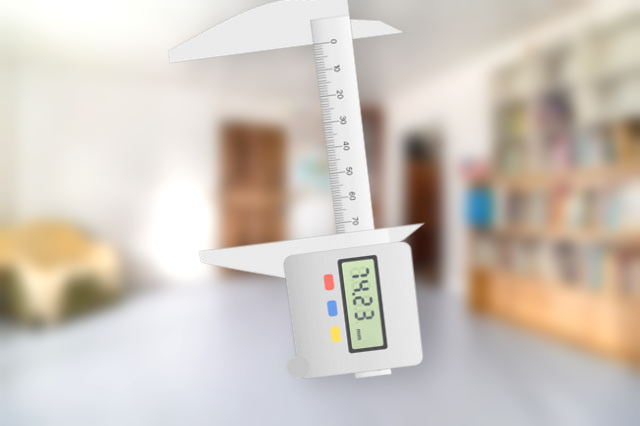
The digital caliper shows 74.23 mm
